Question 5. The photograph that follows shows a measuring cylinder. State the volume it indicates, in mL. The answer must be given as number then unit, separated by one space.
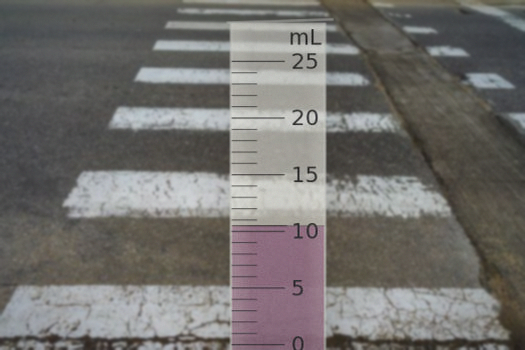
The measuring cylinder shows 10.5 mL
